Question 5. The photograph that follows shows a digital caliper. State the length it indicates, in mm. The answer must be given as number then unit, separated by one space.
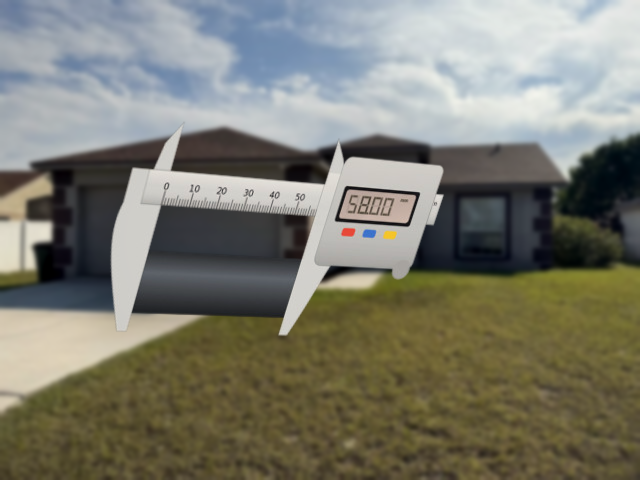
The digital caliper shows 58.00 mm
